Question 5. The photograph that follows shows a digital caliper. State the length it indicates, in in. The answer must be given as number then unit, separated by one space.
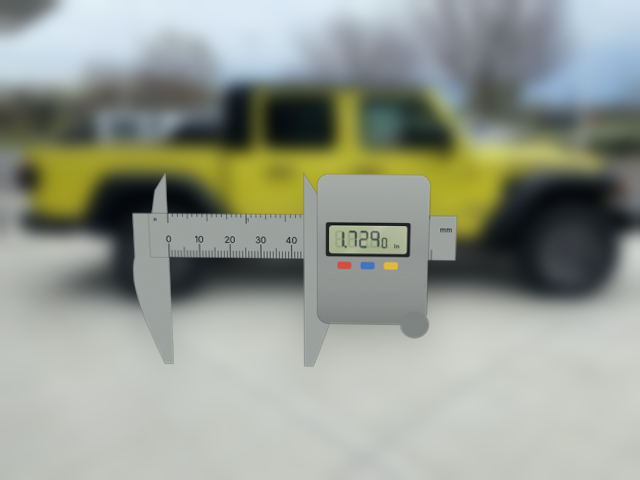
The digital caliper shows 1.7290 in
